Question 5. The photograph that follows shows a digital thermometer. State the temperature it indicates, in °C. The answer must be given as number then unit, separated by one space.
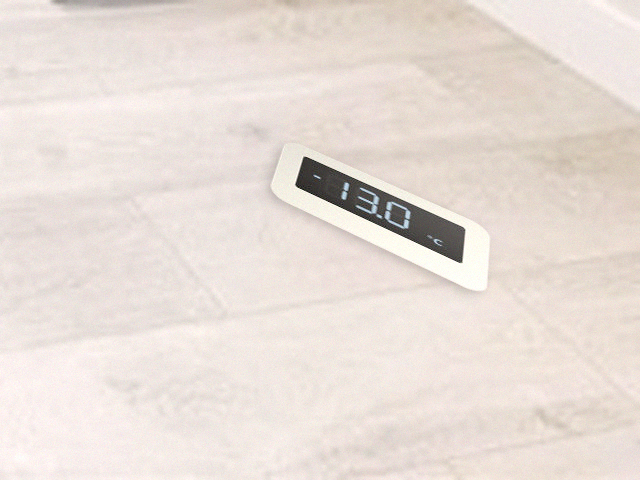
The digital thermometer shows -13.0 °C
